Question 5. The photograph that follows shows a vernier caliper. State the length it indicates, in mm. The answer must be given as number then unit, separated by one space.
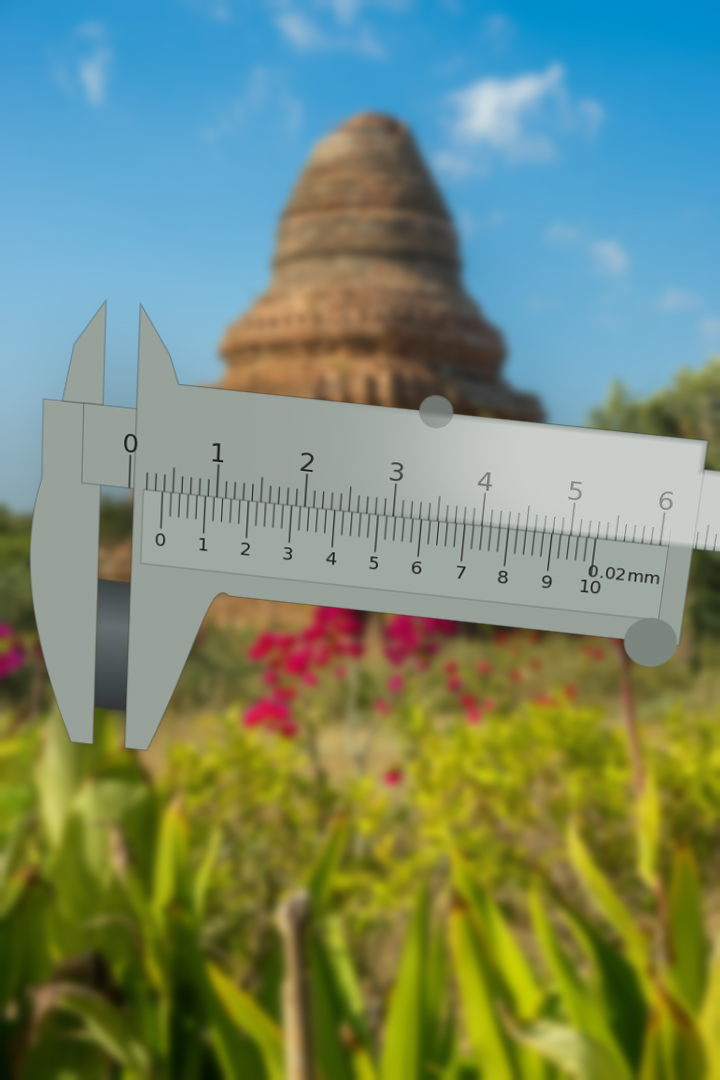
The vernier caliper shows 3.8 mm
